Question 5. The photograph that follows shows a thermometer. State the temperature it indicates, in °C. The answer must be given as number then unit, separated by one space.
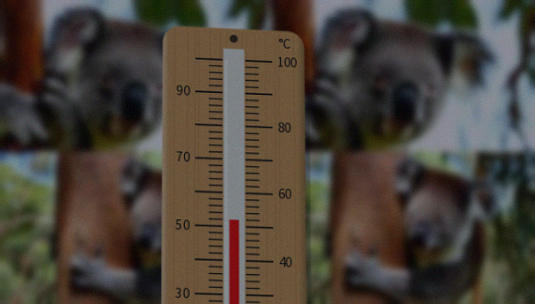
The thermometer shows 52 °C
